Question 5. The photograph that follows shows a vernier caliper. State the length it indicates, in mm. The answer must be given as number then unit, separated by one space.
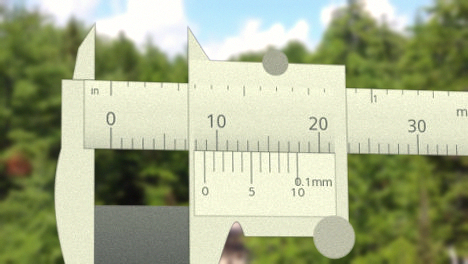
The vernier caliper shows 8.8 mm
